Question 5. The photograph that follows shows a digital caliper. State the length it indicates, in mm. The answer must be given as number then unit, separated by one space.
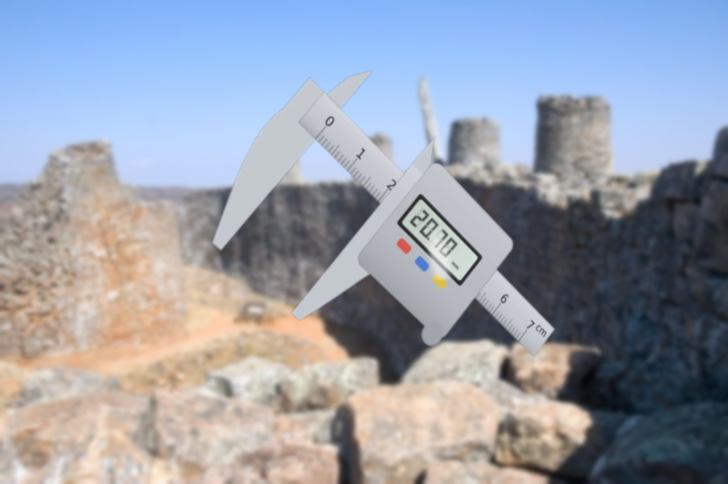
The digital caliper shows 20.70 mm
